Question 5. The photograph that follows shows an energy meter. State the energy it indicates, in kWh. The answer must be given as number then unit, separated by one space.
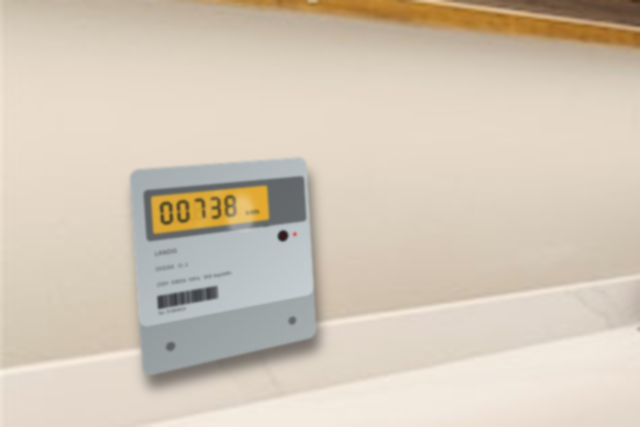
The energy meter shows 738 kWh
